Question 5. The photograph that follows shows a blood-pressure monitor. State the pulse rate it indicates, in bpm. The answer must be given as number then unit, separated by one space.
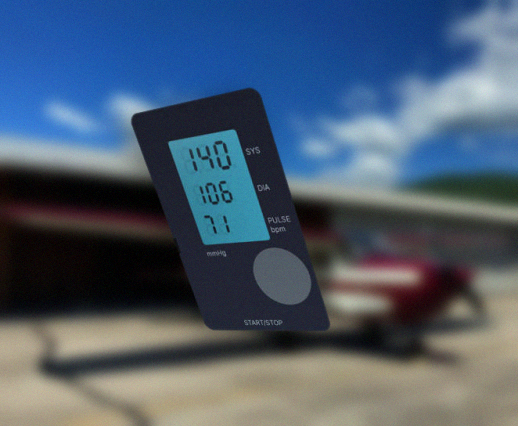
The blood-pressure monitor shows 71 bpm
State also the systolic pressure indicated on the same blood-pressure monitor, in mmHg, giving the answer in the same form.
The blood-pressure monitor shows 140 mmHg
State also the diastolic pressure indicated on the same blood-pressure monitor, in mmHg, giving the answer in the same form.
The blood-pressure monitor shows 106 mmHg
